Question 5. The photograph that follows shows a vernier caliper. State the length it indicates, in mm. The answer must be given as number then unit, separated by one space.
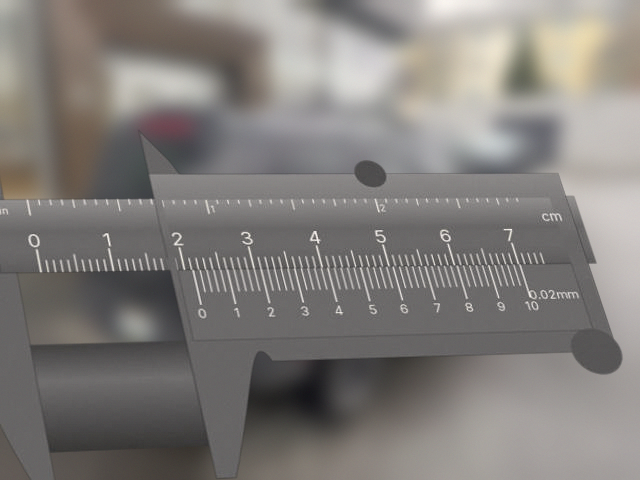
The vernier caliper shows 21.2 mm
